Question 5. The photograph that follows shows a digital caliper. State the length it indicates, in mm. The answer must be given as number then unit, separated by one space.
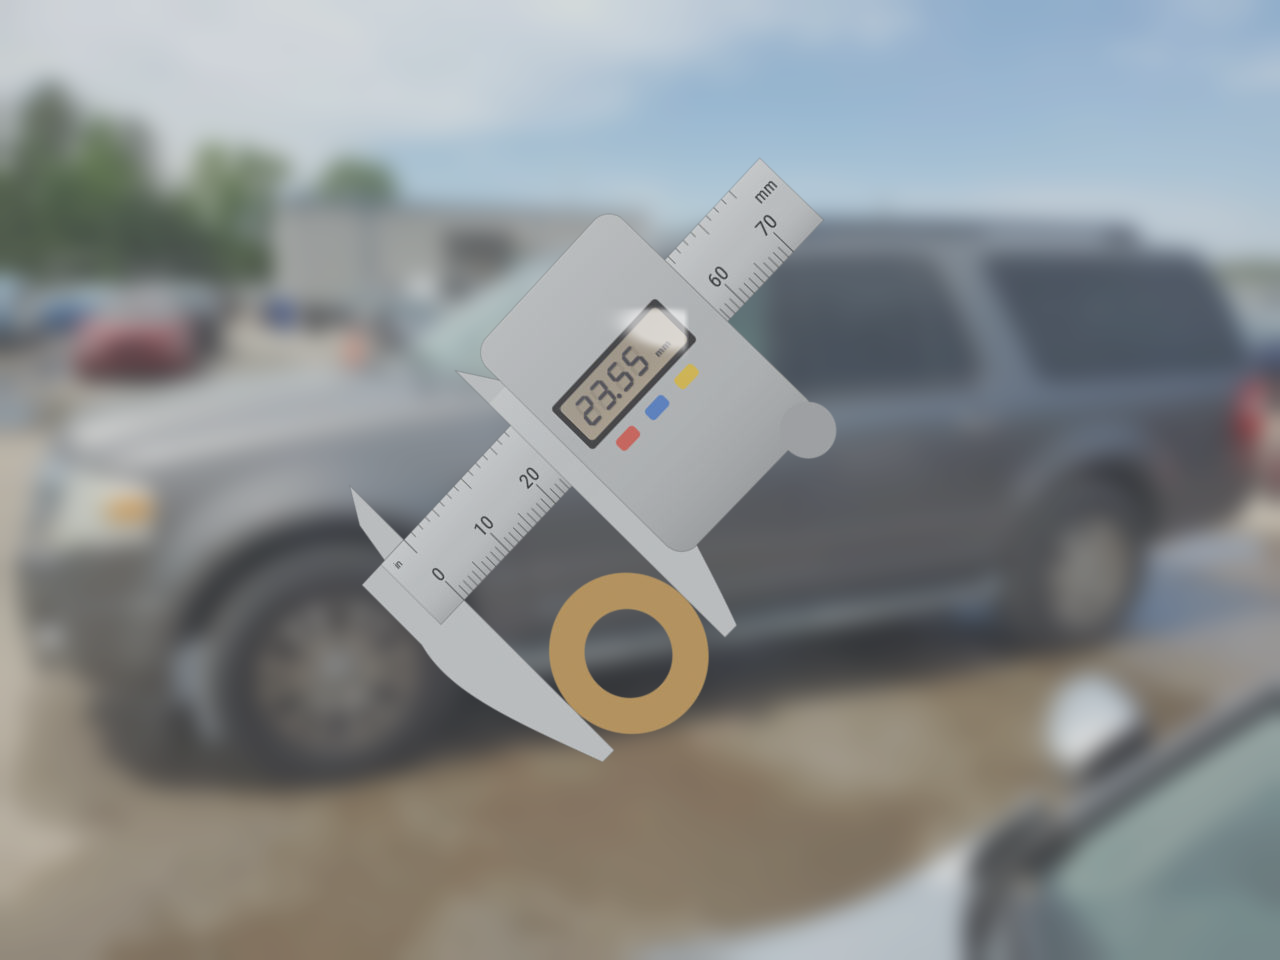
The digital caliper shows 23.55 mm
